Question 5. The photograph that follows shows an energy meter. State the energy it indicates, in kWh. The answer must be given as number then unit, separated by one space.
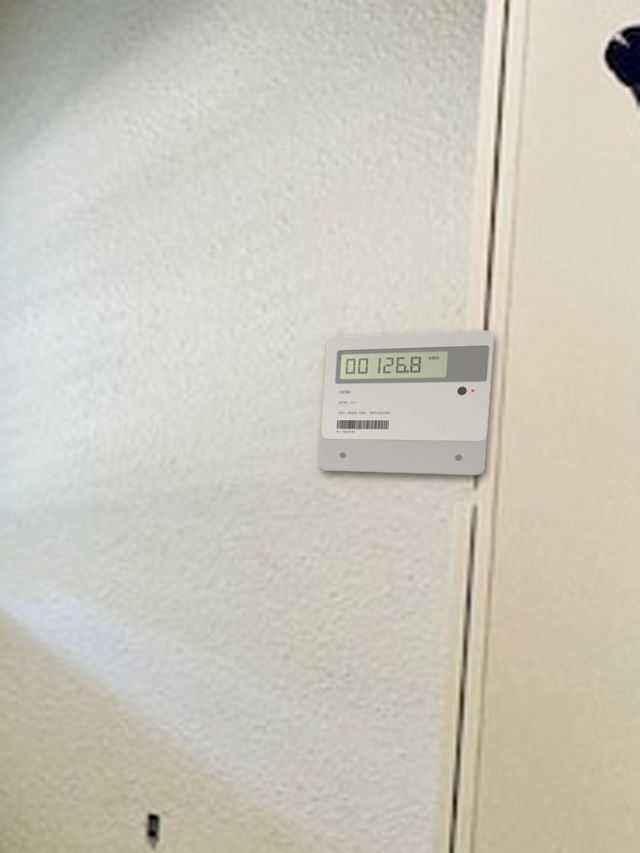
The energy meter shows 126.8 kWh
